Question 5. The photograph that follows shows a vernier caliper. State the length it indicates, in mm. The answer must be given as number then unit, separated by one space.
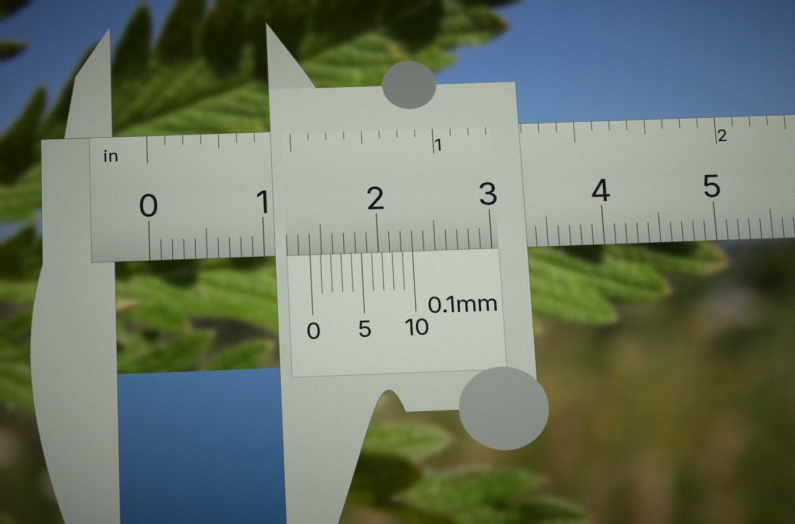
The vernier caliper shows 14.0 mm
